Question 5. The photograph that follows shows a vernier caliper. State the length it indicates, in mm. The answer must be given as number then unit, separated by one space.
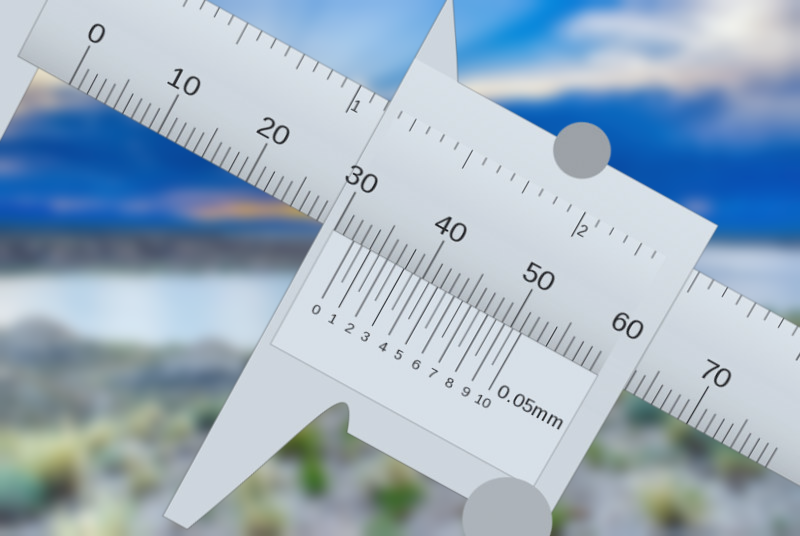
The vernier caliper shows 32.2 mm
